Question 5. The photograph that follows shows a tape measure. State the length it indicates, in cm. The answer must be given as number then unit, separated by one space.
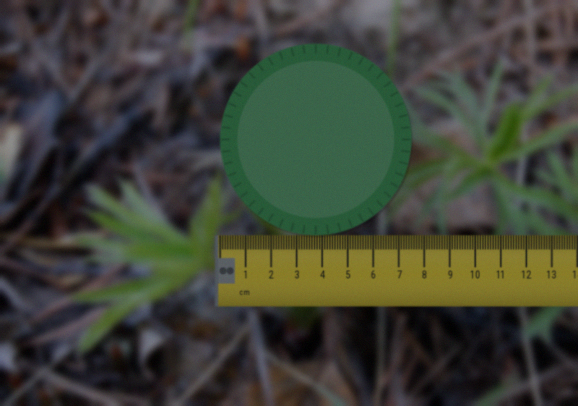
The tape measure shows 7.5 cm
